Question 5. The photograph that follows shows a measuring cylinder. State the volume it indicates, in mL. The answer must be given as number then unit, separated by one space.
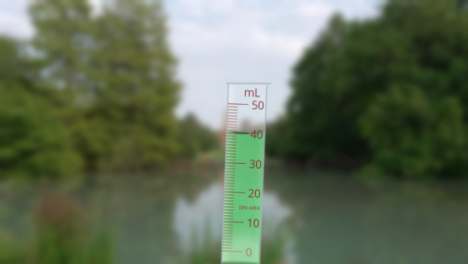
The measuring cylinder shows 40 mL
